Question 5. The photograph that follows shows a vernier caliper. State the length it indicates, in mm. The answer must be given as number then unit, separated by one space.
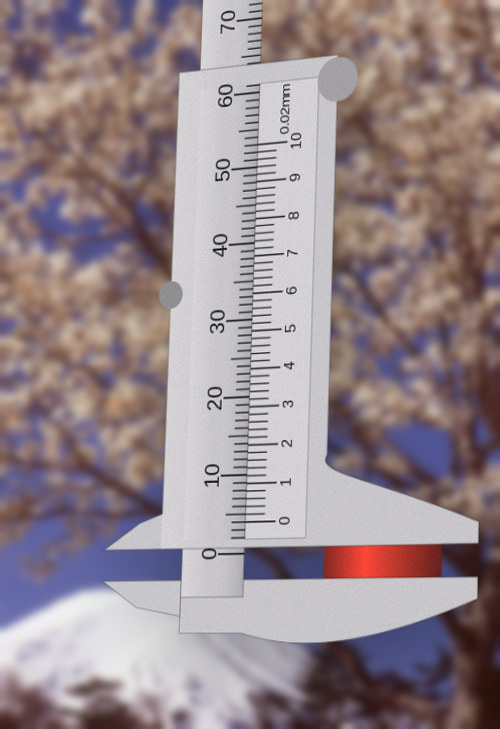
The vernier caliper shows 4.0 mm
